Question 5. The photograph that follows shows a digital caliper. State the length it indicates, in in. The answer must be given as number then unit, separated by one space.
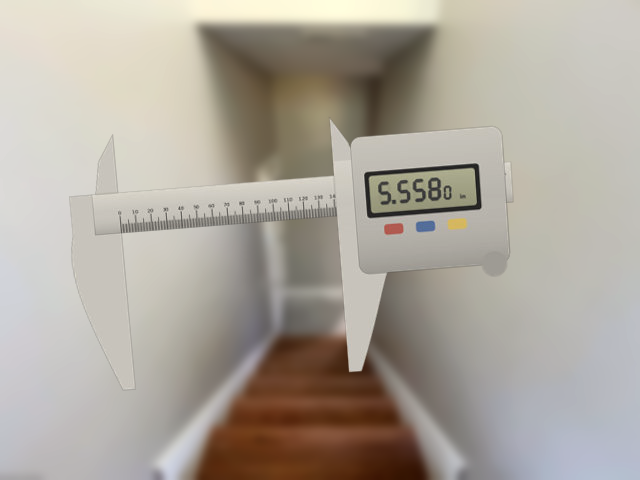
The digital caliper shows 5.5580 in
